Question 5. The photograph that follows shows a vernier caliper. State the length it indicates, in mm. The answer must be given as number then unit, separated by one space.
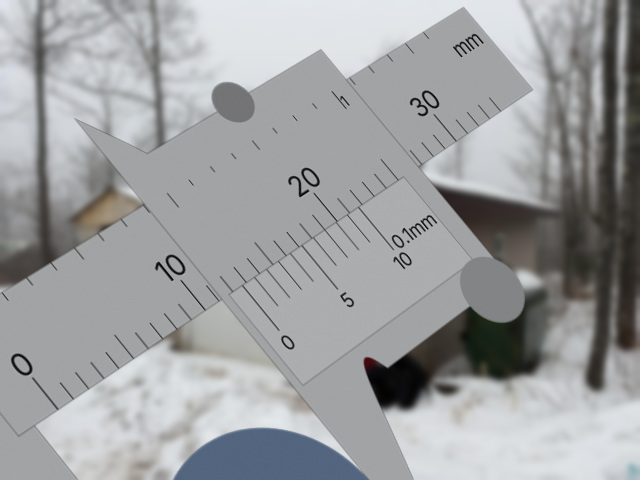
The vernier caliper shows 12.7 mm
